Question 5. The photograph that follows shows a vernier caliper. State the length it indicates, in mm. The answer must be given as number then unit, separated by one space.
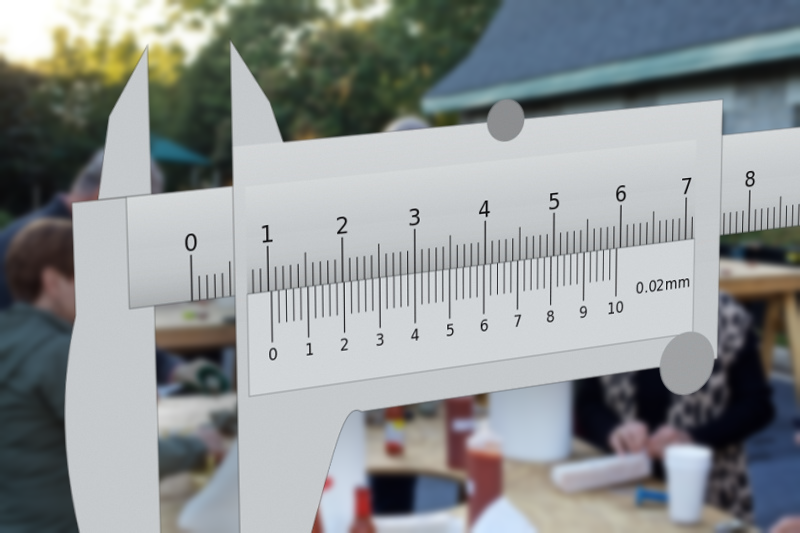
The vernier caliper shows 10.4 mm
